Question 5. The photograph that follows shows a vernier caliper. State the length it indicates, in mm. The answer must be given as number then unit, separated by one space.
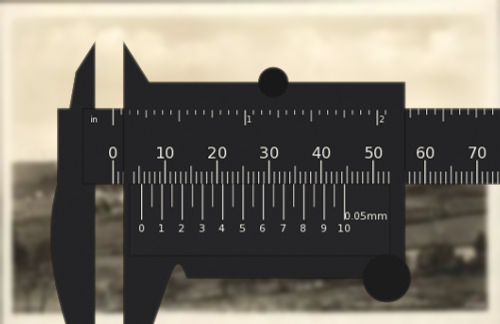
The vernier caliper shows 5.5 mm
